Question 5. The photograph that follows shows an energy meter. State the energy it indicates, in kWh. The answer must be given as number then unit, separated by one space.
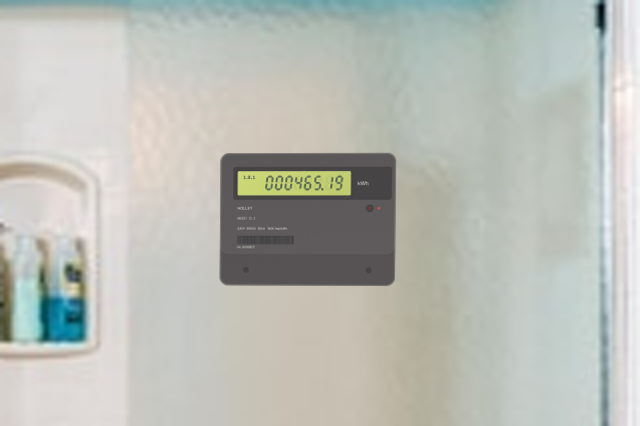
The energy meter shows 465.19 kWh
